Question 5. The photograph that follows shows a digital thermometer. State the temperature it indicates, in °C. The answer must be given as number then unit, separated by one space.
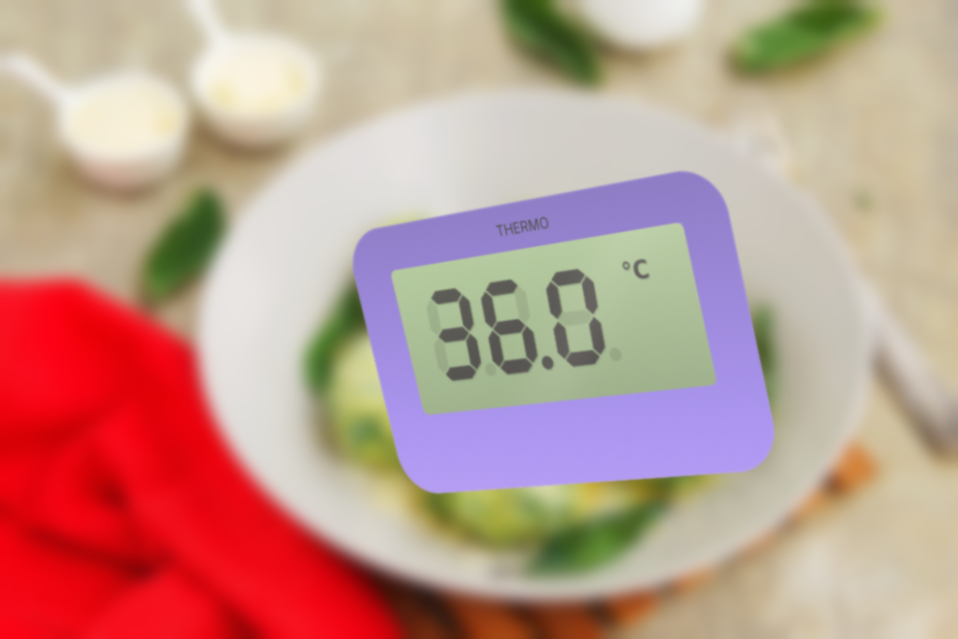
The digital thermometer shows 36.0 °C
